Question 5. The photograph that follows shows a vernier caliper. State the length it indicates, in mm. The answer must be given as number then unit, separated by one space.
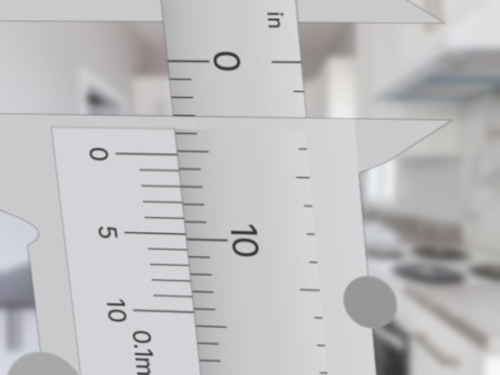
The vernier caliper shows 5.2 mm
